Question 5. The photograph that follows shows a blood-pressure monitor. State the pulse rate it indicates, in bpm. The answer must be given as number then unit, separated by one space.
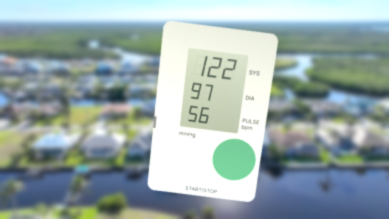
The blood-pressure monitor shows 56 bpm
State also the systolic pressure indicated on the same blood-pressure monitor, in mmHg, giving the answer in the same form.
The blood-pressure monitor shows 122 mmHg
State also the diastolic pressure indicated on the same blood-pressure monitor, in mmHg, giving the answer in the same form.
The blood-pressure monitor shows 97 mmHg
